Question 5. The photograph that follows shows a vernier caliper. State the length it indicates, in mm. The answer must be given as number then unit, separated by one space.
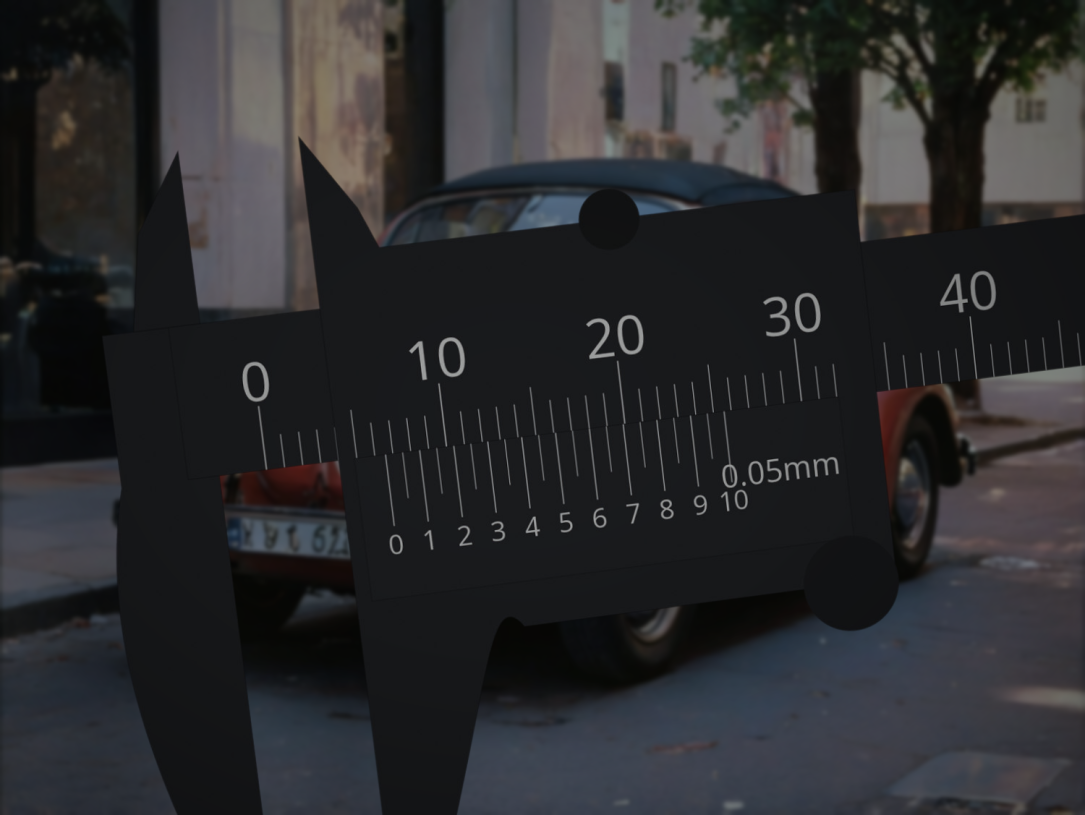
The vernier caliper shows 6.6 mm
